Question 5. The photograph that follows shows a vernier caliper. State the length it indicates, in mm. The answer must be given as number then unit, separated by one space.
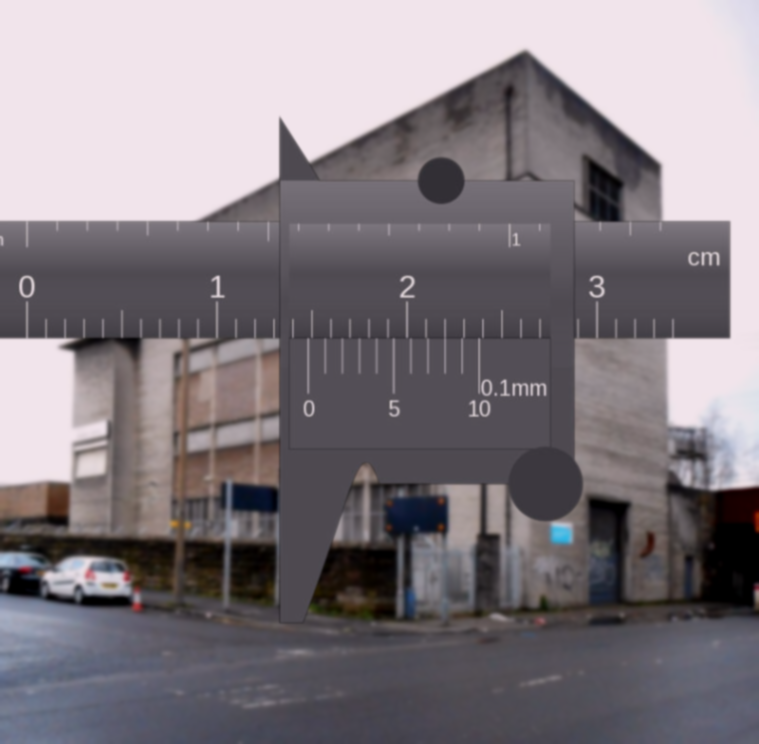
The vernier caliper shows 14.8 mm
